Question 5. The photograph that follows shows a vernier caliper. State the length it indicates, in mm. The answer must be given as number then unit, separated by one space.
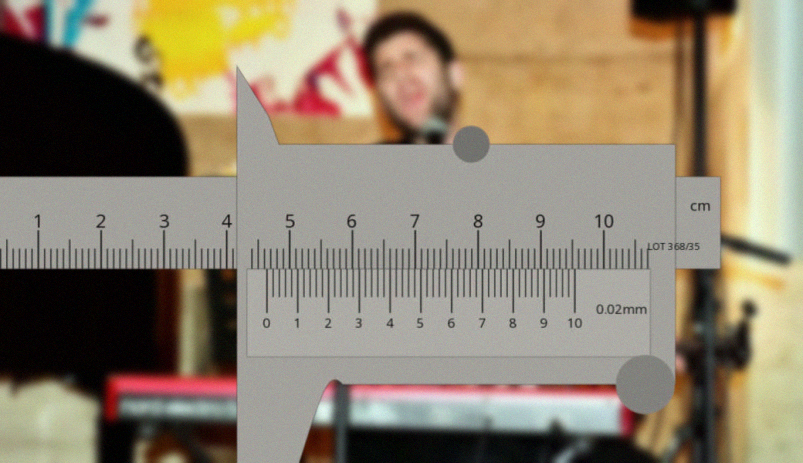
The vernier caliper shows 46.4 mm
